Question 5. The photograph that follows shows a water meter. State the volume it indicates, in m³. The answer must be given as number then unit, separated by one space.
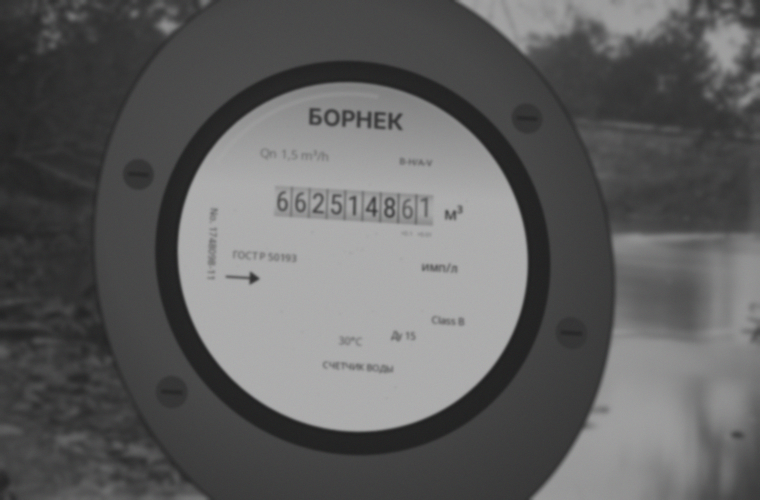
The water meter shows 6625148.61 m³
